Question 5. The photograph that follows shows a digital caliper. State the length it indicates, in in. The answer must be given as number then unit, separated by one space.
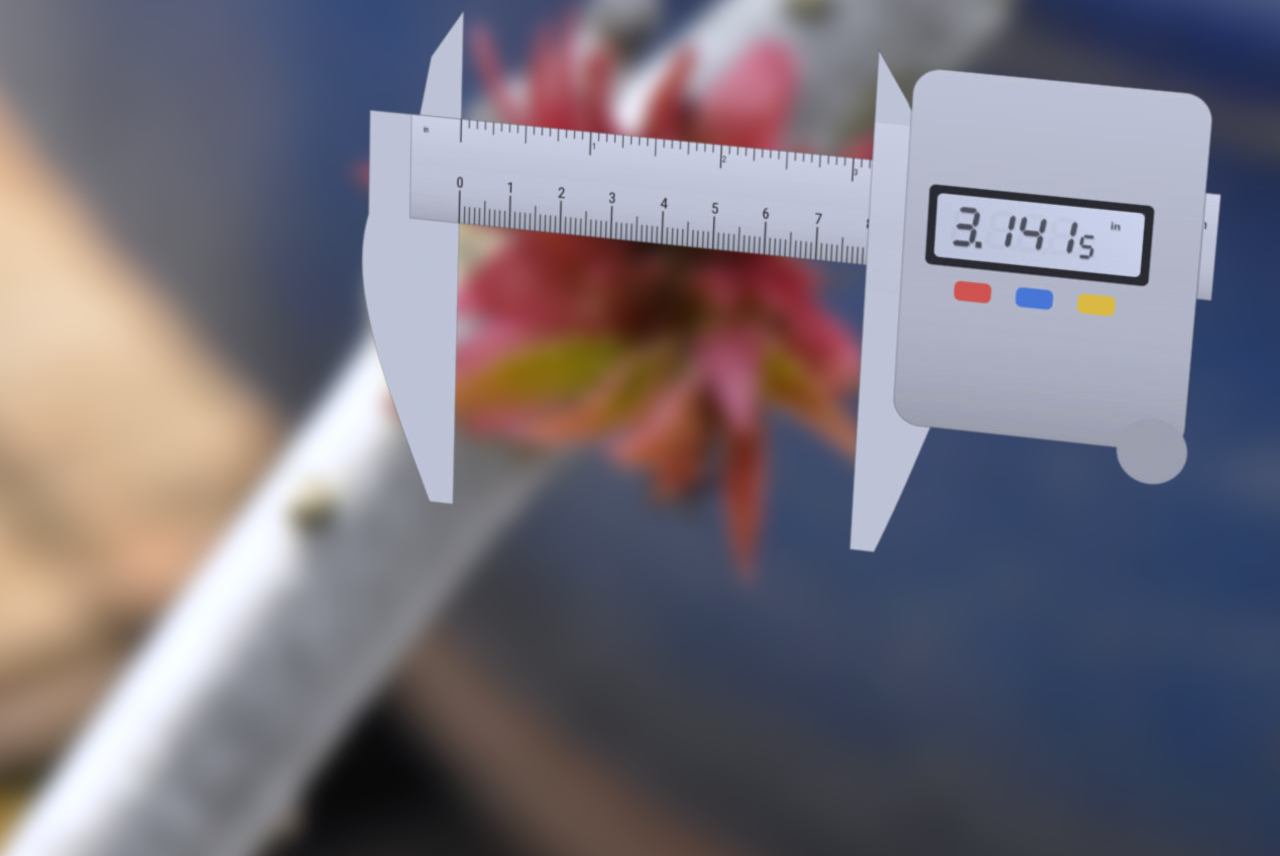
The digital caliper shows 3.1415 in
